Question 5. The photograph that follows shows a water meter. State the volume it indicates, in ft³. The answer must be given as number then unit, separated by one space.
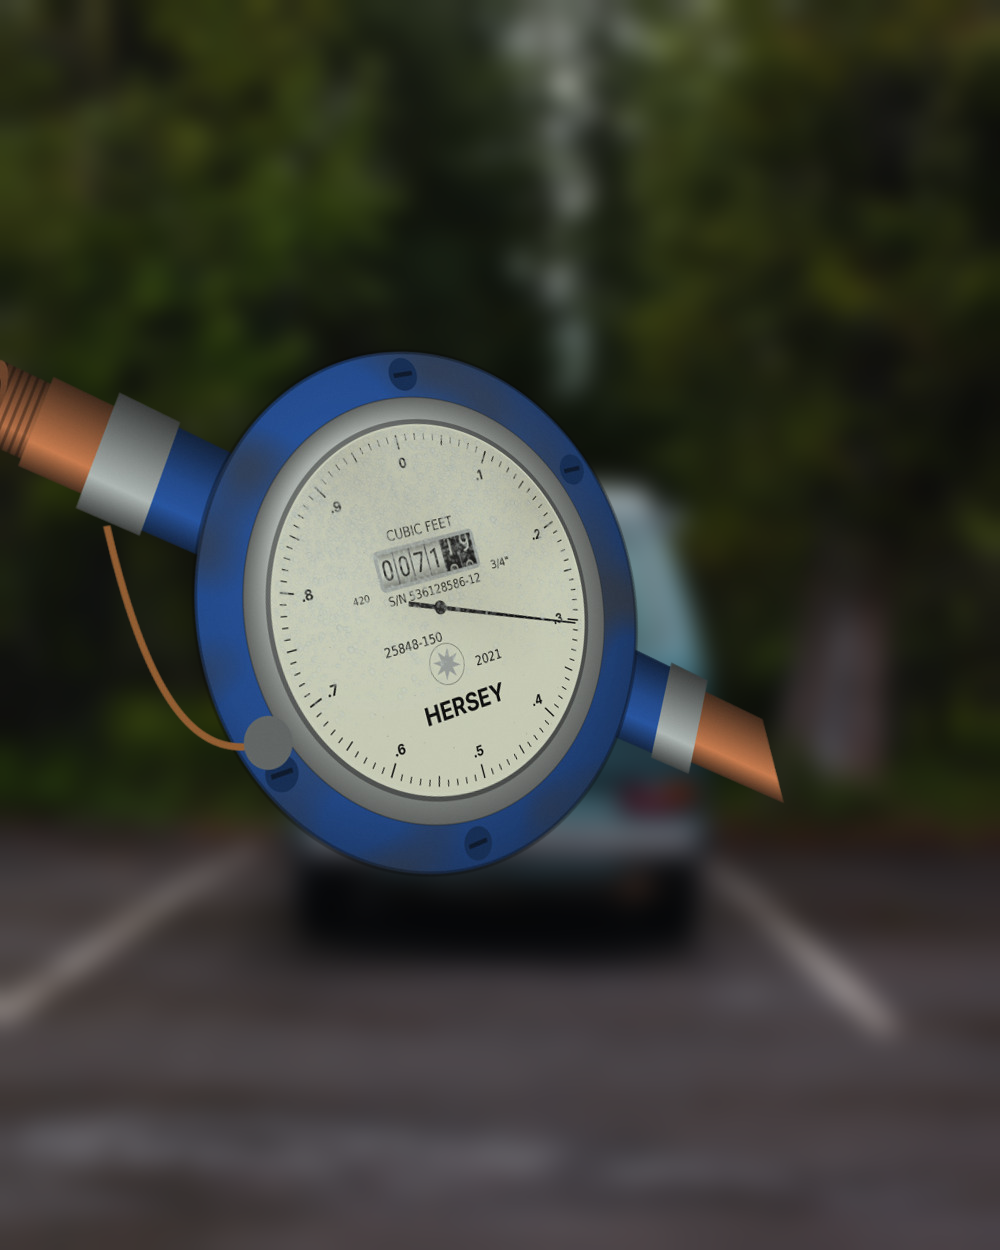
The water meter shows 7119.30 ft³
